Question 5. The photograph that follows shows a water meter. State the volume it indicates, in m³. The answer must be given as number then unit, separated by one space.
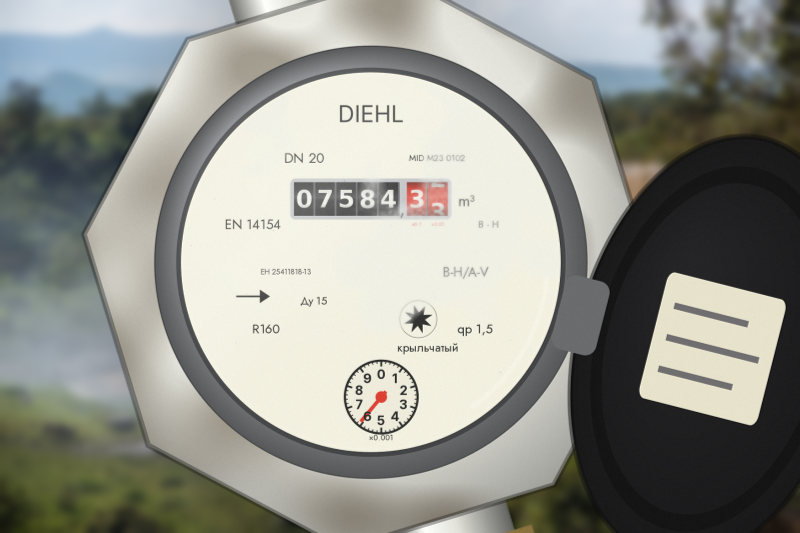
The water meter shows 7584.326 m³
